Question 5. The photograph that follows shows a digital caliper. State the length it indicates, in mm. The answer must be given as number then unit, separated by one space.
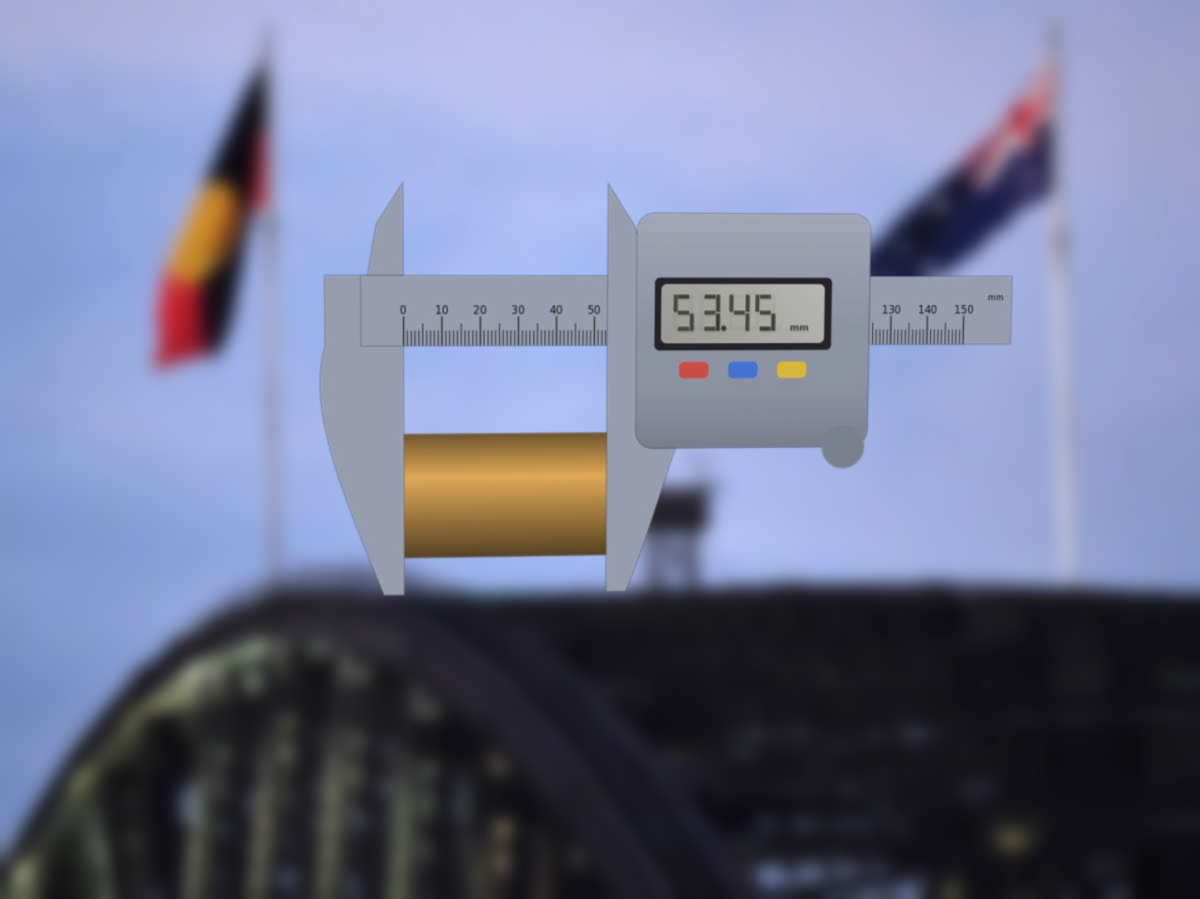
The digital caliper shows 53.45 mm
